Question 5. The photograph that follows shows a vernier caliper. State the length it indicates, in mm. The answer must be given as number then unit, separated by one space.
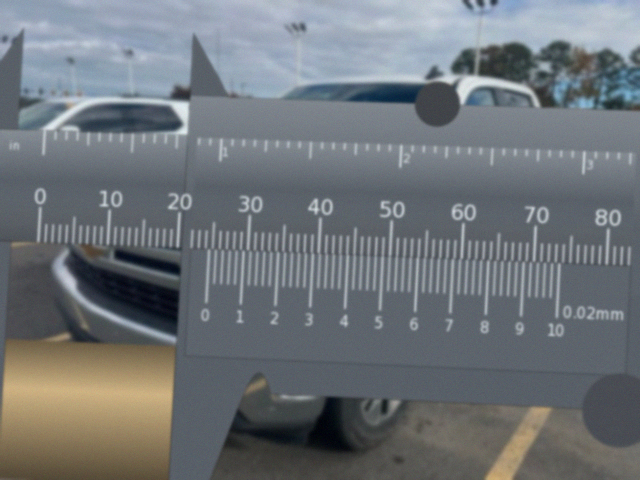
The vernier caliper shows 24.5 mm
